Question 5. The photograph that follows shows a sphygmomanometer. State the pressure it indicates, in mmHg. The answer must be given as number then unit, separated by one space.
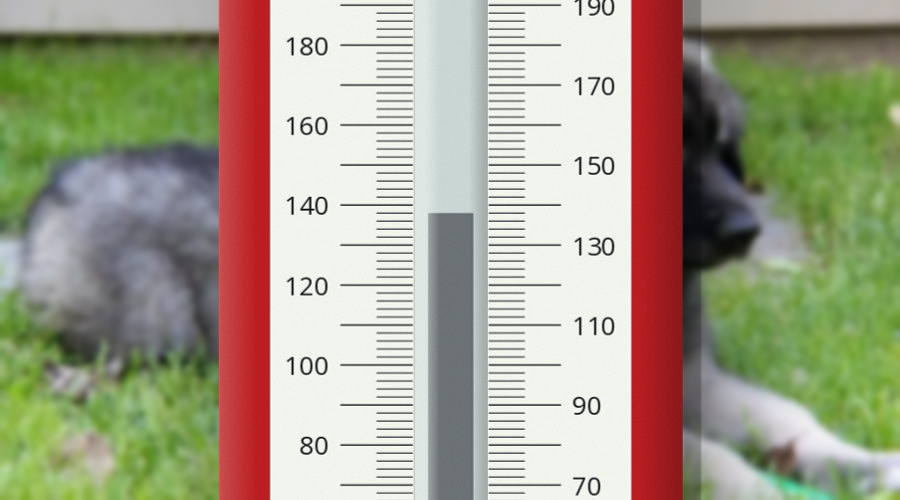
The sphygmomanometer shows 138 mmHg
